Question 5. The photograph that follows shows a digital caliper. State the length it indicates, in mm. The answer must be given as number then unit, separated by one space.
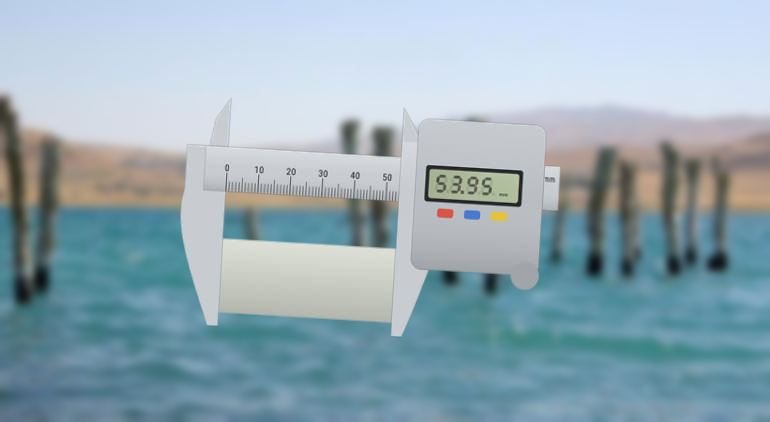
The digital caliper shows 53.95 mm
